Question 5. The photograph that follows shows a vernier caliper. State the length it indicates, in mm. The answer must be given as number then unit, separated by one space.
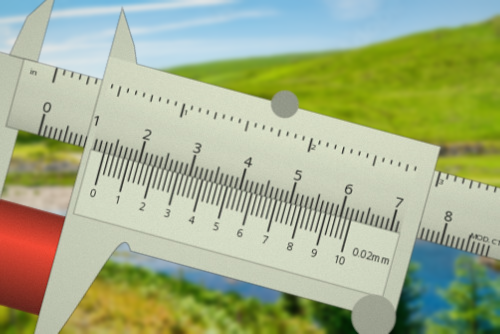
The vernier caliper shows 13.0 mm
